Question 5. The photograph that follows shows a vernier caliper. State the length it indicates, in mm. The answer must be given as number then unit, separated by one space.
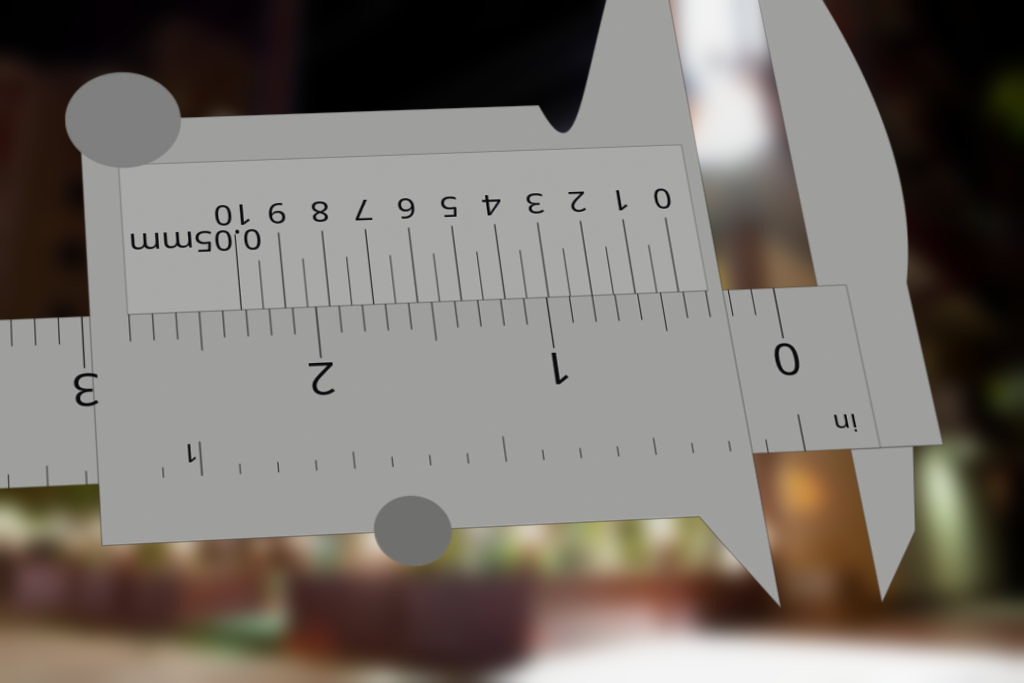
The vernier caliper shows 4.2 mm
